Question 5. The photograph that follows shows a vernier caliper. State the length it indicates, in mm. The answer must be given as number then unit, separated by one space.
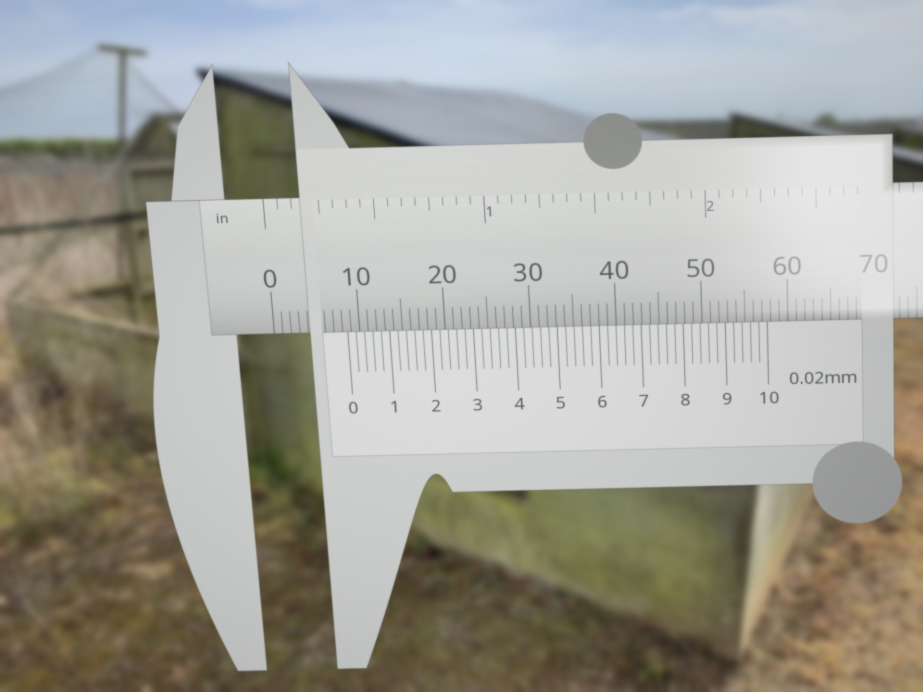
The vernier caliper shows 8.6 mm
